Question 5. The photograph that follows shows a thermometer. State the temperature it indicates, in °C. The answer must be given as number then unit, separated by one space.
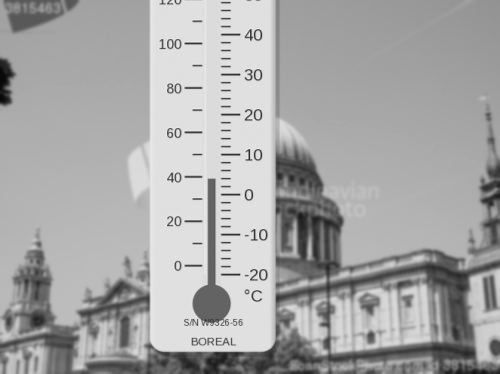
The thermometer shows 4 °C
